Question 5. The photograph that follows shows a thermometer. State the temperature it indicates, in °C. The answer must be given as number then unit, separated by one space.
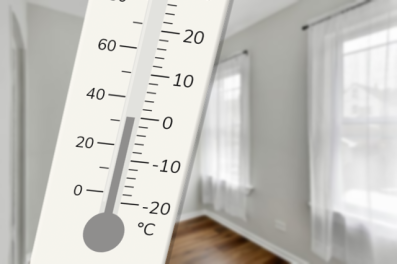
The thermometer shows 0 °C
